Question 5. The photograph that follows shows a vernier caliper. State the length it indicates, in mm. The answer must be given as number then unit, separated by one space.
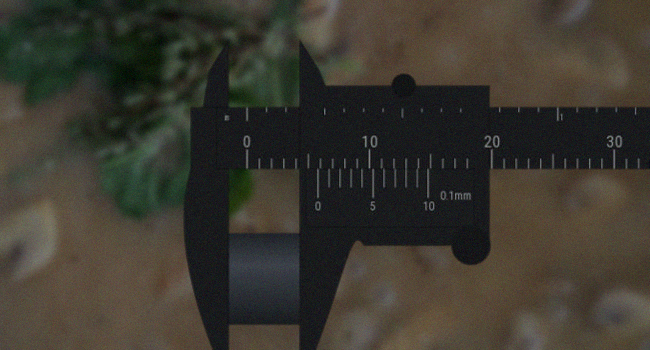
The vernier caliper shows 5.8 mm
